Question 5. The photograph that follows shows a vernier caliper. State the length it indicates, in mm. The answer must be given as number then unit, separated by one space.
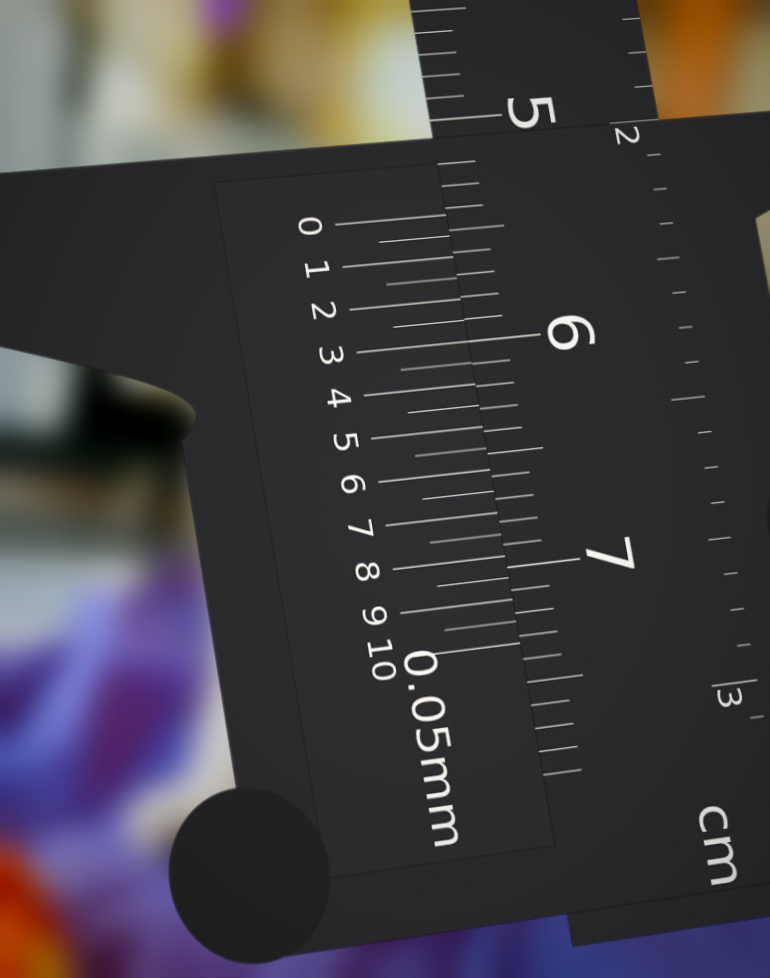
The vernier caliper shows 54.3 mm
